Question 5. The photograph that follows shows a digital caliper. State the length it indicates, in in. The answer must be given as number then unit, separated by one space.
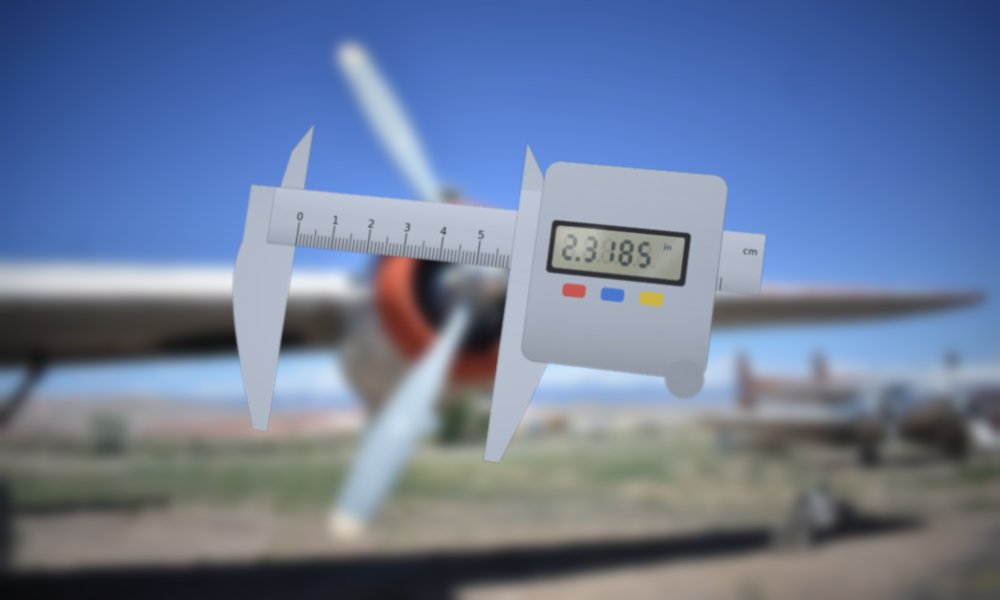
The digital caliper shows 2.3185 in
